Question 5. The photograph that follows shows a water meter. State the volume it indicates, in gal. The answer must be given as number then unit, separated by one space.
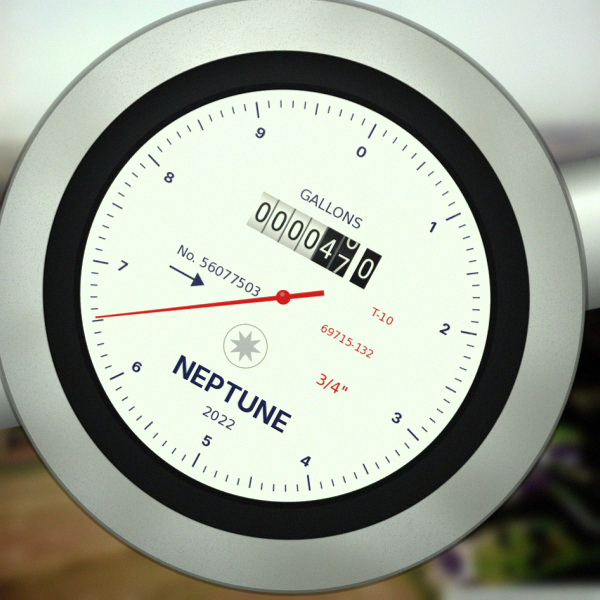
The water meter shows 466.5 gal
